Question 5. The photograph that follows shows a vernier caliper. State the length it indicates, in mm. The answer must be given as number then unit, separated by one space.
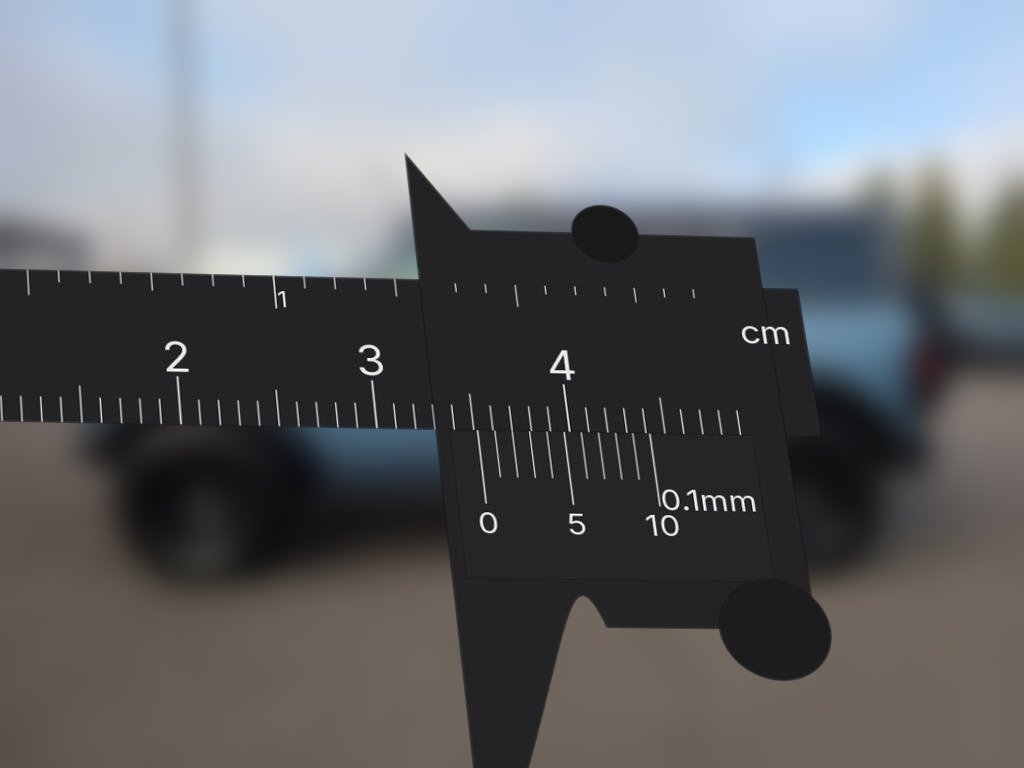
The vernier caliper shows 35.2 mm
